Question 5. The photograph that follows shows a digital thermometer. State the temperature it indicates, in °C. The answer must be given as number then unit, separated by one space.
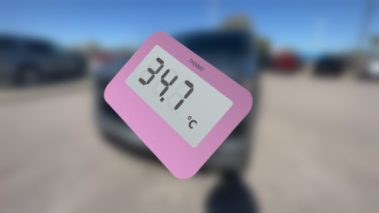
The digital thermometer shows 34.7 °C
